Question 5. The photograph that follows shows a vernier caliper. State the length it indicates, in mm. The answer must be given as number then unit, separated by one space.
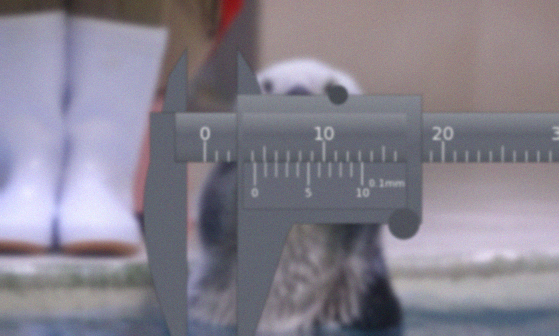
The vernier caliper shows 4.2 mm
